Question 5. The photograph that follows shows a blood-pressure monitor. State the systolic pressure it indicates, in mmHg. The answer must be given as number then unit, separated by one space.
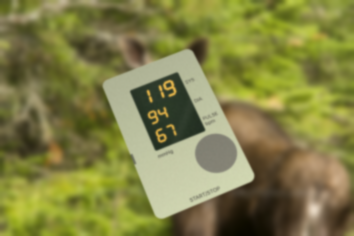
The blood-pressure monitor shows 119 mmHg
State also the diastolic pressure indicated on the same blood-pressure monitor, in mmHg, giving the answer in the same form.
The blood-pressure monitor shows 94 mmHg
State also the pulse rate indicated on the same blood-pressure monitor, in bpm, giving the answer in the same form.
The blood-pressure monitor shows 67 bpm
